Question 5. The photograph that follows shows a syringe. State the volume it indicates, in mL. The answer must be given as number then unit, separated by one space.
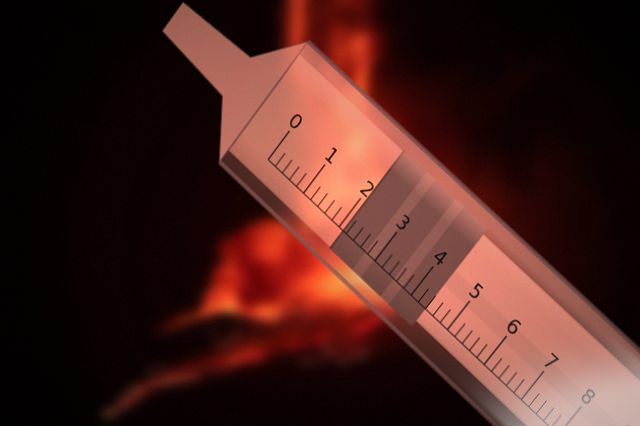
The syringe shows 2.1 mL
